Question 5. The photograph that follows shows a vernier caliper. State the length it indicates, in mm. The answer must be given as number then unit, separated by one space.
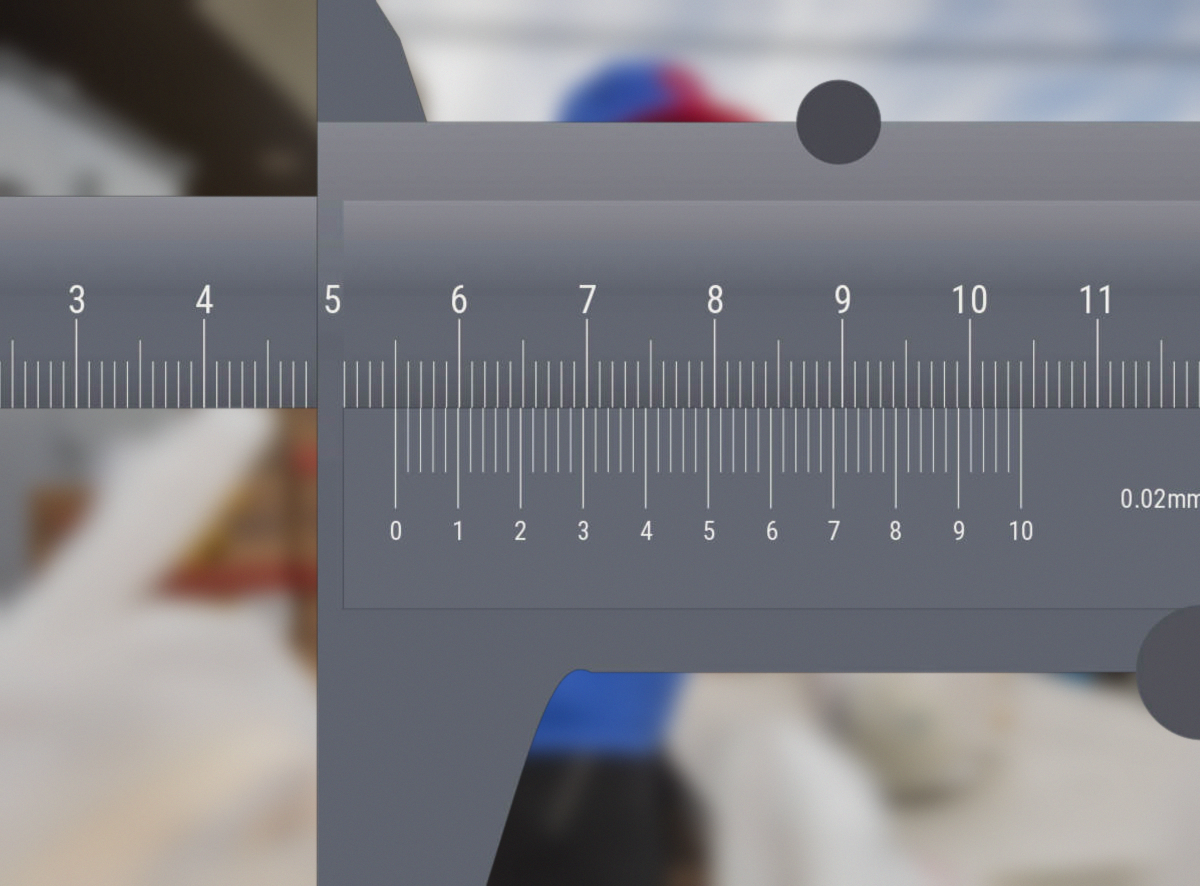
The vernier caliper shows 55.0 mm
